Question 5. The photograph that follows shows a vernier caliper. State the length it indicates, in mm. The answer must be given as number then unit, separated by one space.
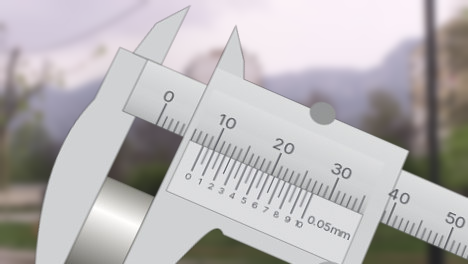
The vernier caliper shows 8.2 mm
